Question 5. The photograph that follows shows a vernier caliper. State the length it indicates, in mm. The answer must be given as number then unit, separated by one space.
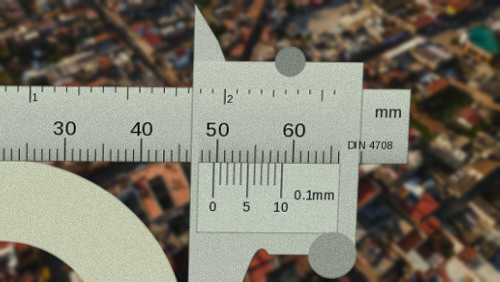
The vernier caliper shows 49.6 mm
